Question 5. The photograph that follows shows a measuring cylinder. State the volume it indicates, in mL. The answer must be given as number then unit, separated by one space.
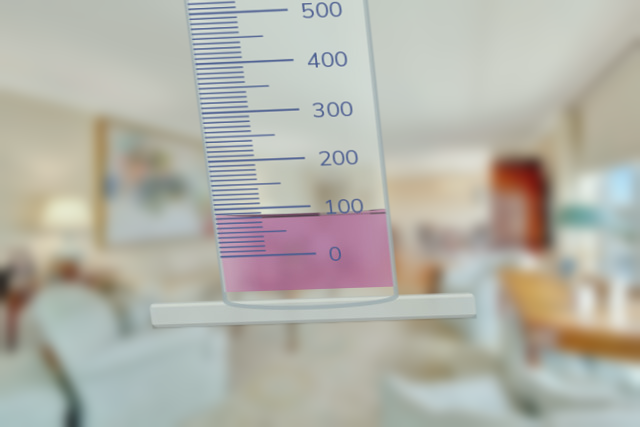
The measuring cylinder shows 80 mL
